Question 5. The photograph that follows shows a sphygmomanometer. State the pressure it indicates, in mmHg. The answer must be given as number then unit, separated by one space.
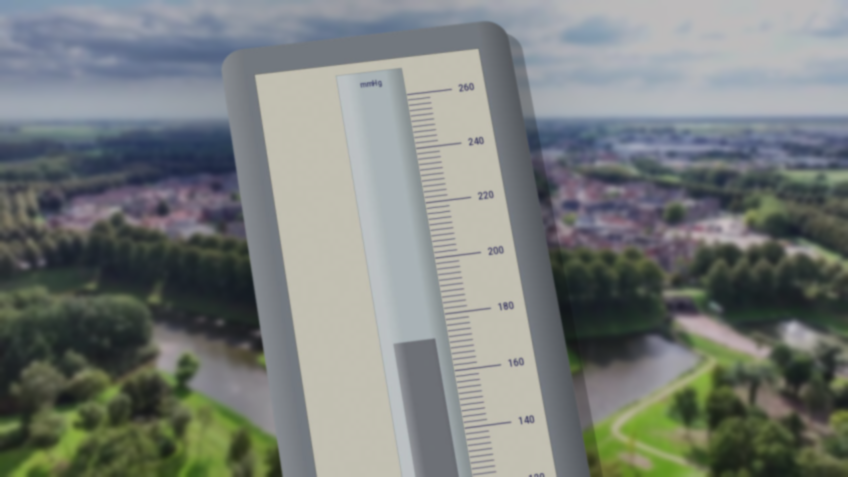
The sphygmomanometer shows 172 mmHg
